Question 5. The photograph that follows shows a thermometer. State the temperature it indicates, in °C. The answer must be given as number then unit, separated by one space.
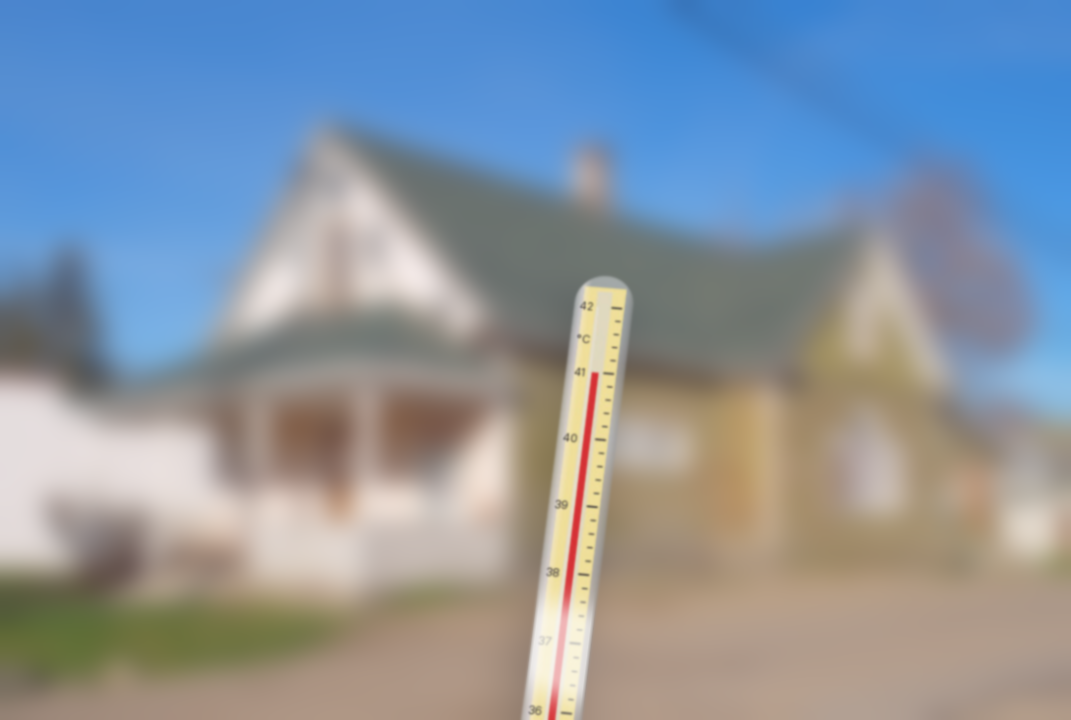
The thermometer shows 41 °C
